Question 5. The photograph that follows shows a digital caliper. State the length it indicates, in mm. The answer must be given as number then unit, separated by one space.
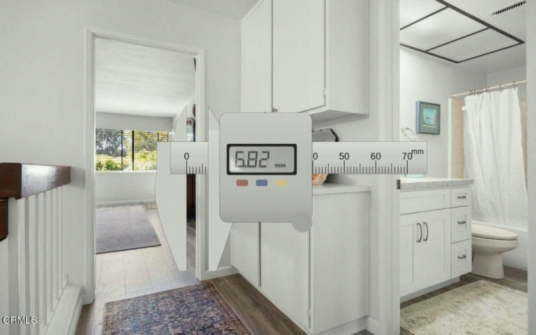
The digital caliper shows 6.82 mm
